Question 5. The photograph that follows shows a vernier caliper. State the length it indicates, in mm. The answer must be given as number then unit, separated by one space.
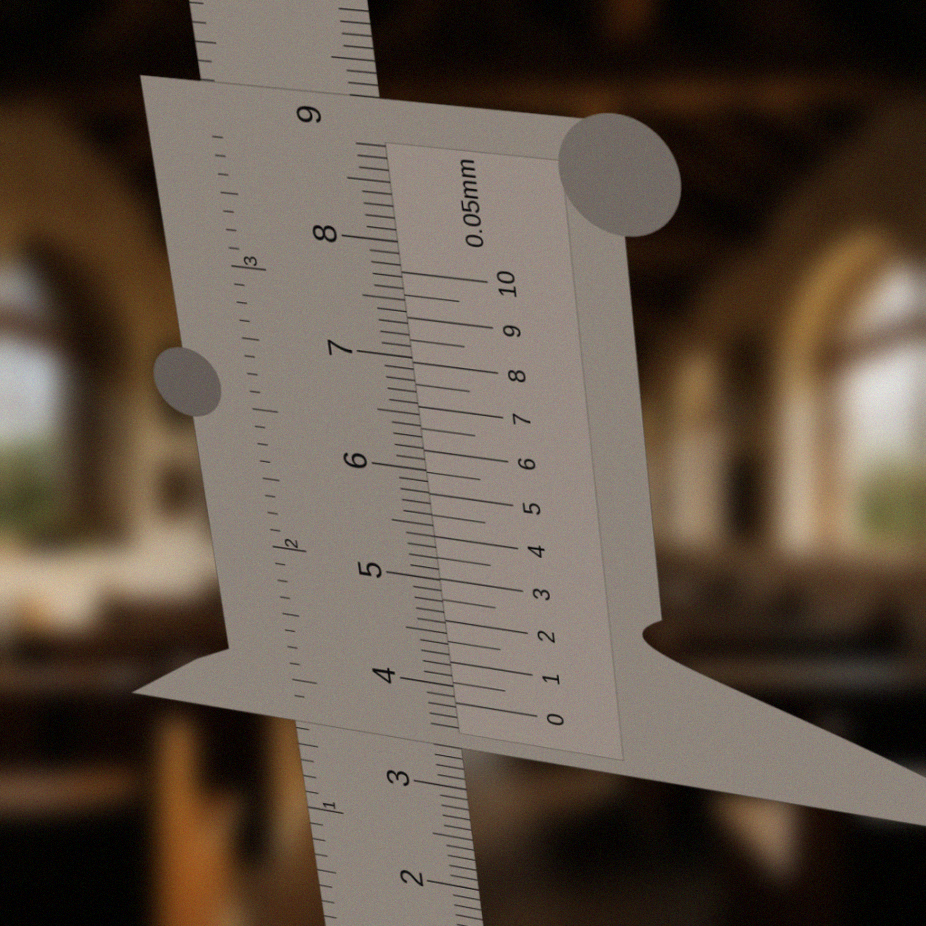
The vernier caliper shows 38.4 mm
